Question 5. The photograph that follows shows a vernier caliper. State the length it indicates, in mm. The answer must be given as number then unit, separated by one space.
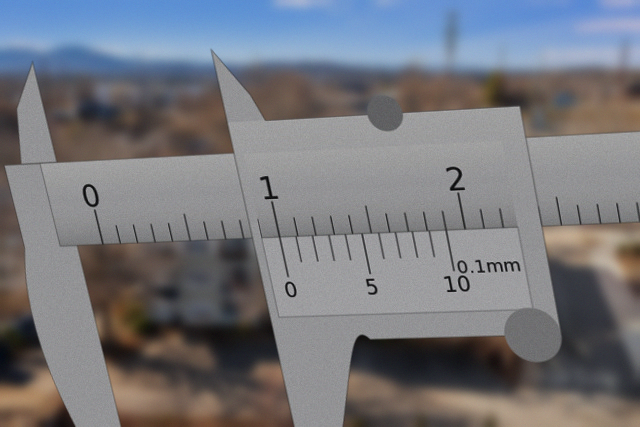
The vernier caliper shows 10.0 mm
